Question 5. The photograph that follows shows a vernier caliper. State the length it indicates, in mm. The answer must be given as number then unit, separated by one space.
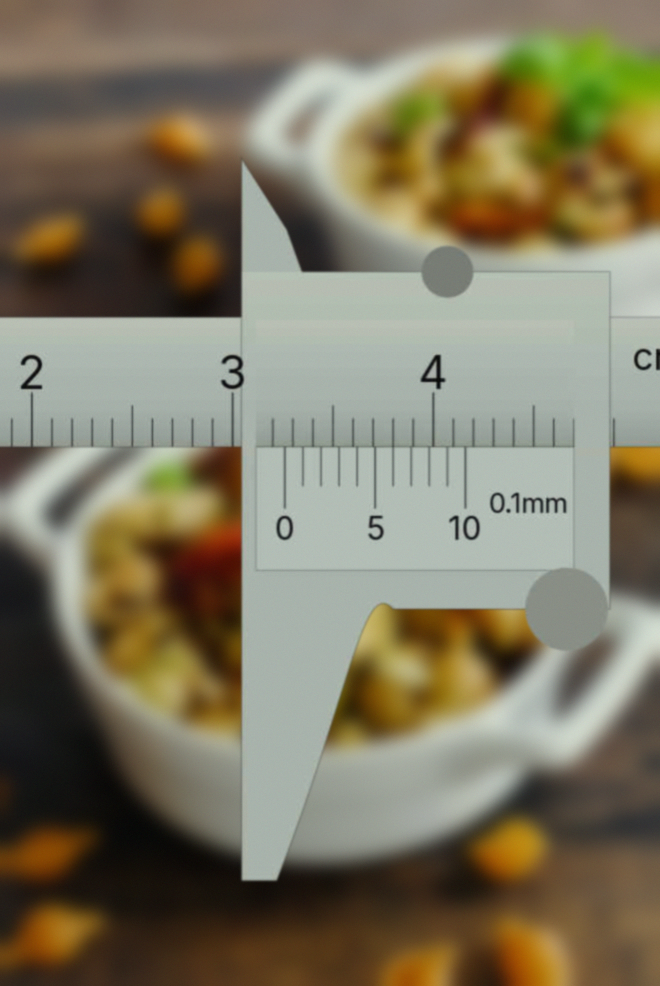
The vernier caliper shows 32.6 mm
